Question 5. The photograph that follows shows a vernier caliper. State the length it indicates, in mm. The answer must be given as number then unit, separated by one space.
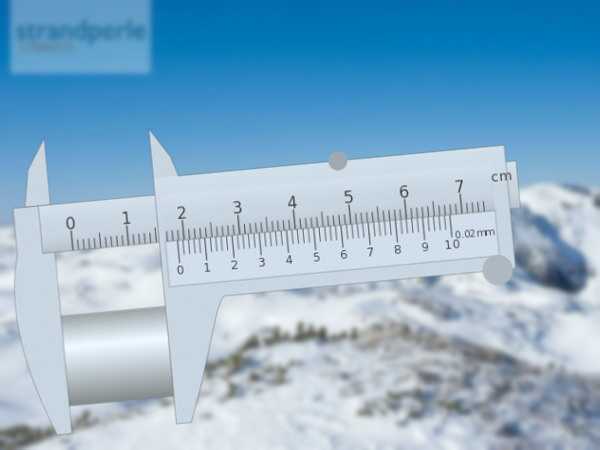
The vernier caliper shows 18.8 mm
